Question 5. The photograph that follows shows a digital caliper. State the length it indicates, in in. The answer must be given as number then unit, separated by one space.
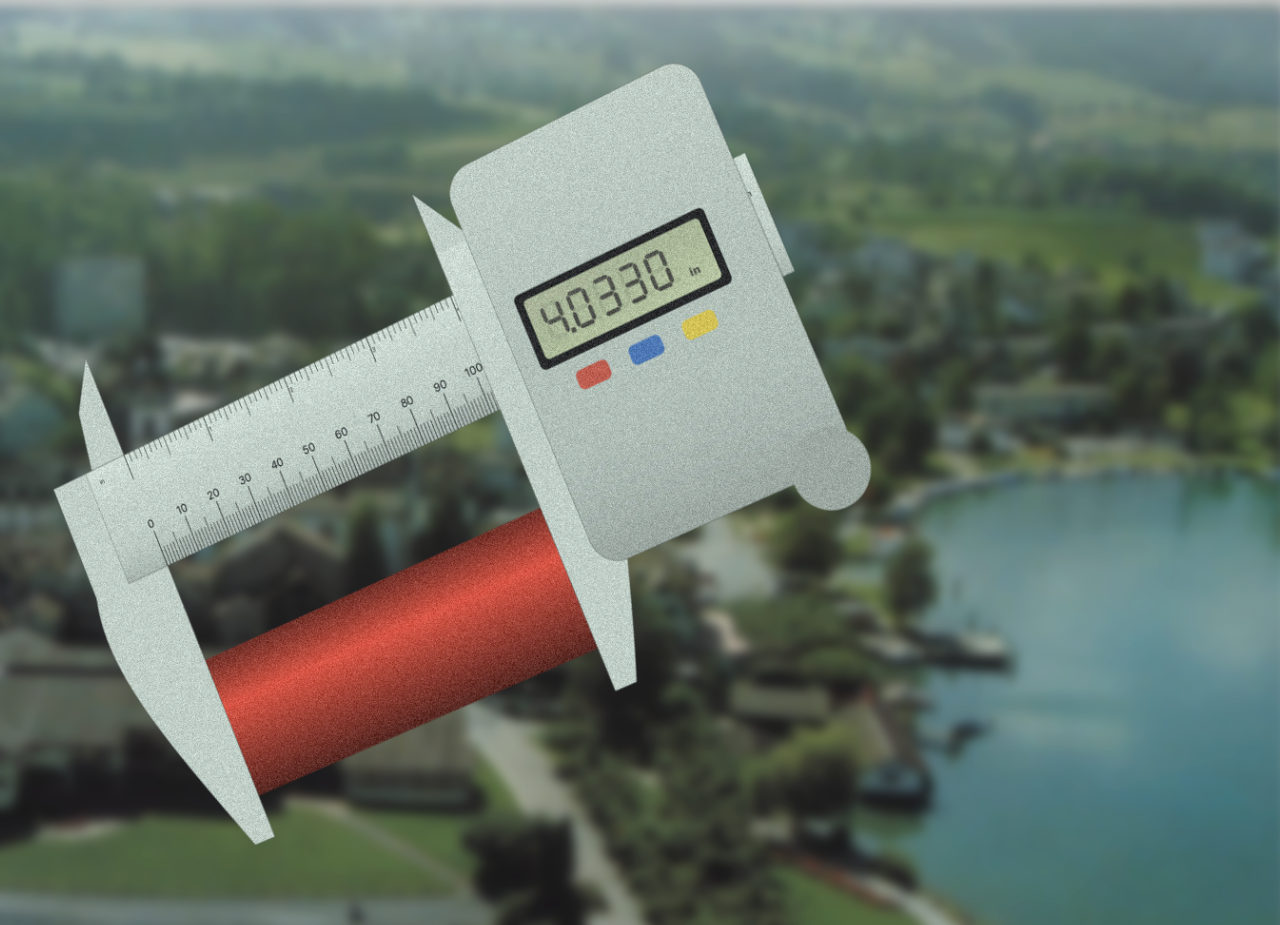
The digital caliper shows 4.0330 in
